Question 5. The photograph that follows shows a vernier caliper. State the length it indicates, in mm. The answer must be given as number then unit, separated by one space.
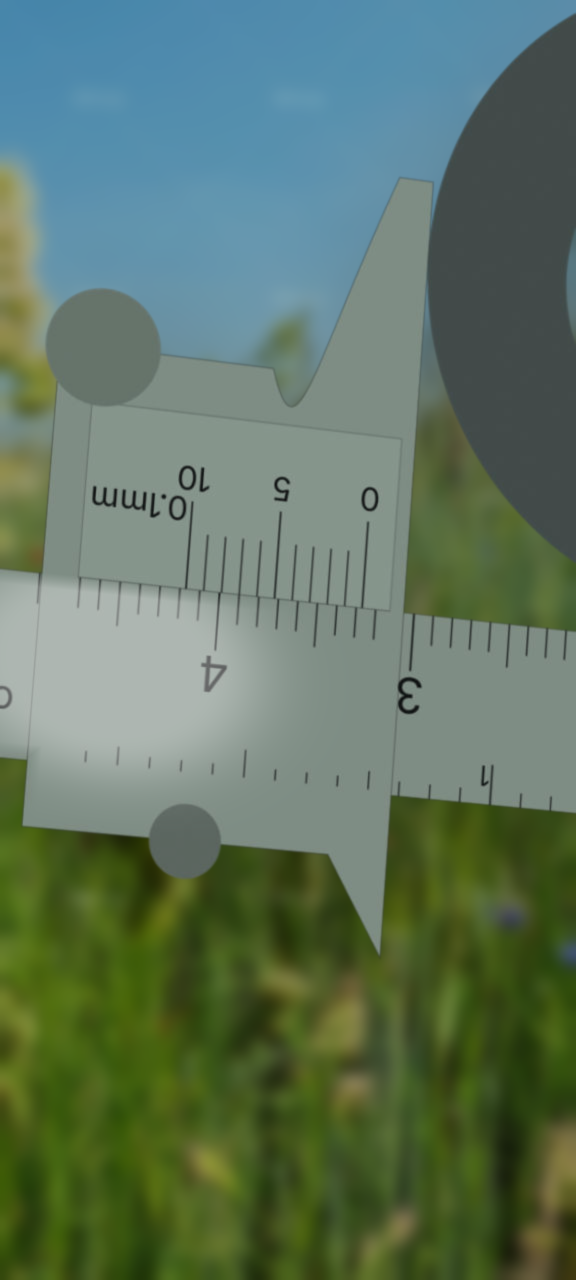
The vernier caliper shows 32.7 mm
